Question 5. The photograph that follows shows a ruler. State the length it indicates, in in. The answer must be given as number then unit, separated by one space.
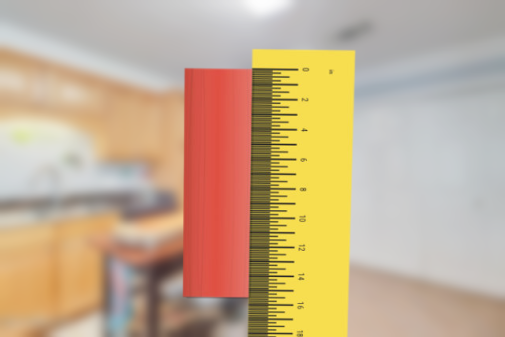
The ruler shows 15.5 in
